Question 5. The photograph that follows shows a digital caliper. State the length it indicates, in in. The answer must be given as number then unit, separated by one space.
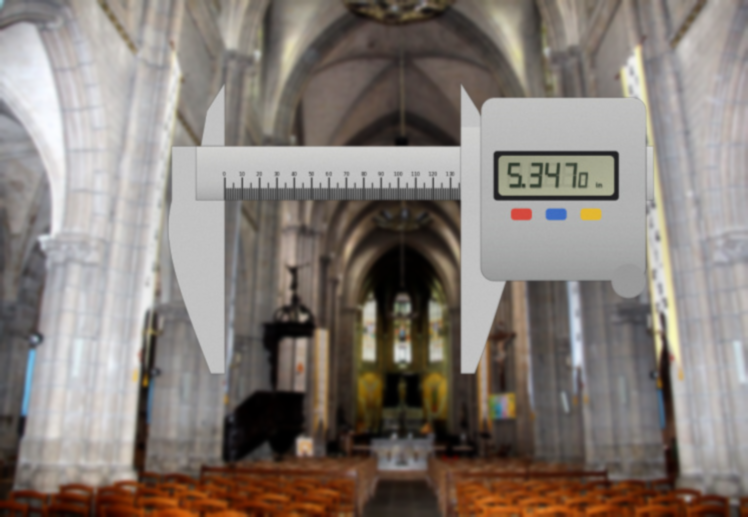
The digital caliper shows 5.3470 in
